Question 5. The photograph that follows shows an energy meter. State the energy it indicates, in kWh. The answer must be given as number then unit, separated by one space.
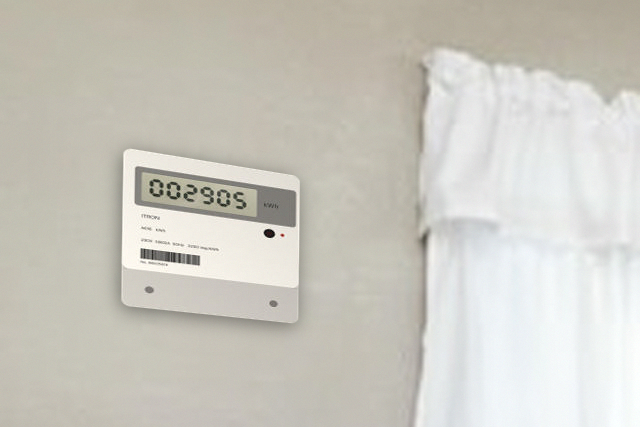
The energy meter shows 2905 kWh
